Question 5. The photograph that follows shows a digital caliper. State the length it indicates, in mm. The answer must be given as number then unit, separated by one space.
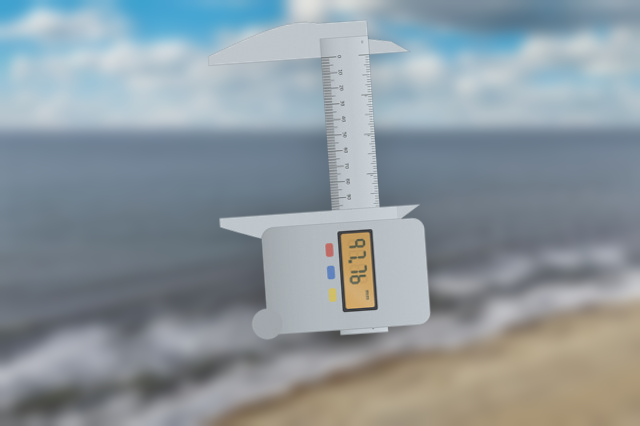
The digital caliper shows 97.76 mm
